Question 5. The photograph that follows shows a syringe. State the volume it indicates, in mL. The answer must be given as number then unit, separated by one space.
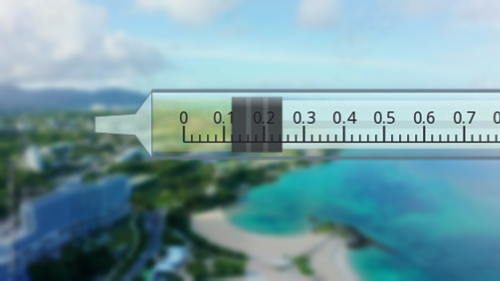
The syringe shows 0.12 mL
